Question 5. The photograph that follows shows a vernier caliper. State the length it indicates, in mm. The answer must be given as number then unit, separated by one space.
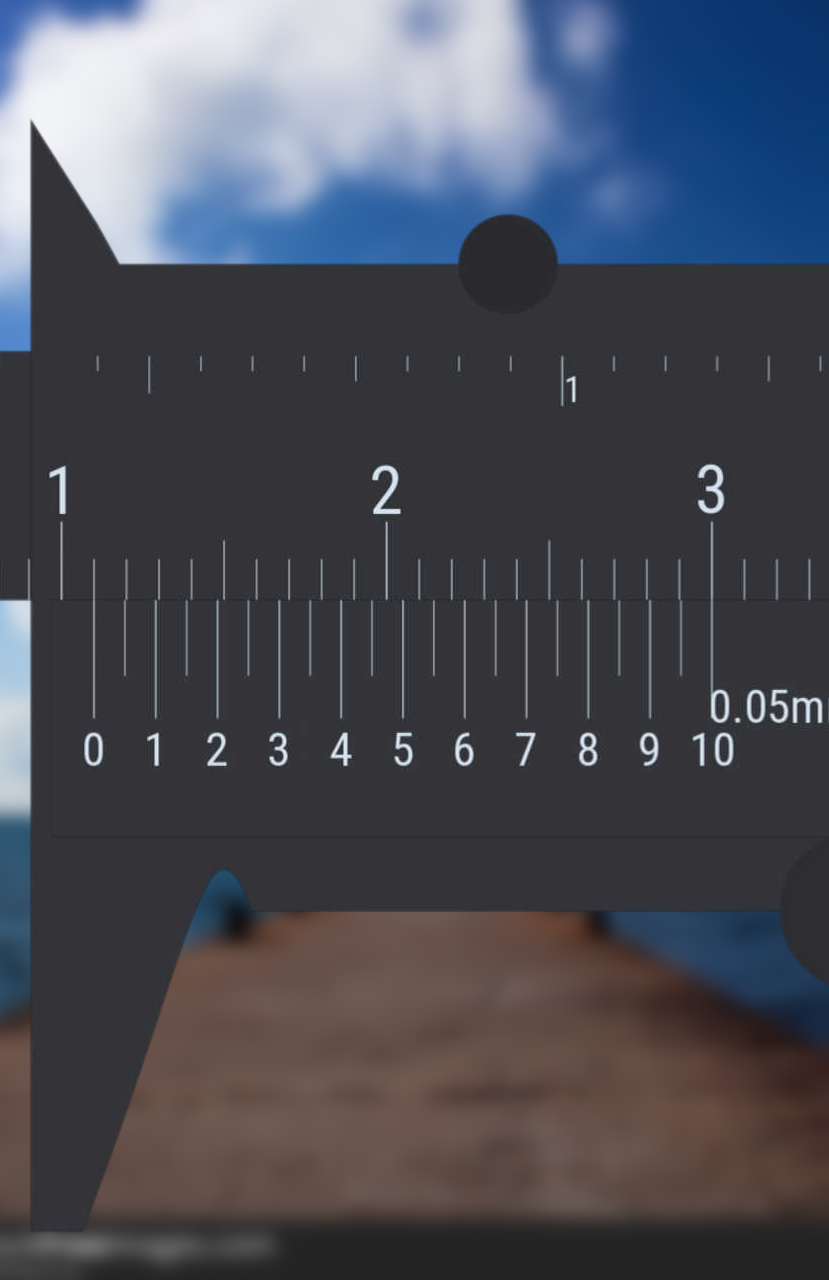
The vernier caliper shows 11.00 mm
